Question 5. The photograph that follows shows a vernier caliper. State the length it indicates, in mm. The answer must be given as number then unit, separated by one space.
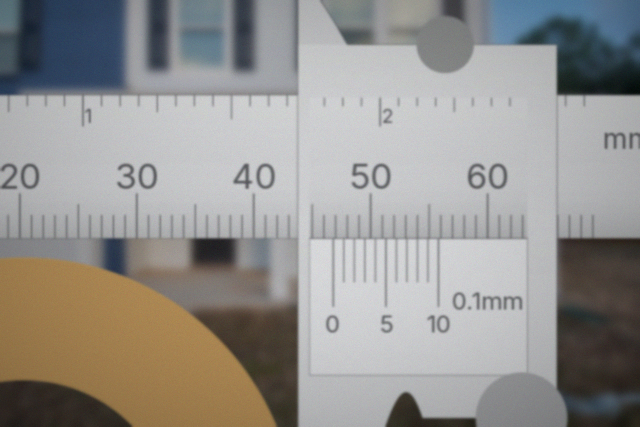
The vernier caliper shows 46.8 mm
